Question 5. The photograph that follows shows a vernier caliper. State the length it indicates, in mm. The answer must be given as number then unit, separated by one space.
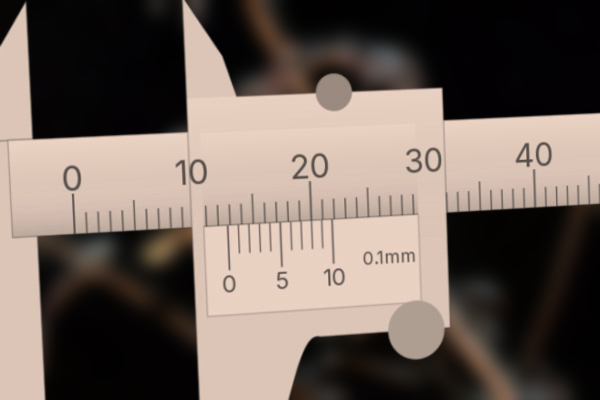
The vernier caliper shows 12.8 mm
